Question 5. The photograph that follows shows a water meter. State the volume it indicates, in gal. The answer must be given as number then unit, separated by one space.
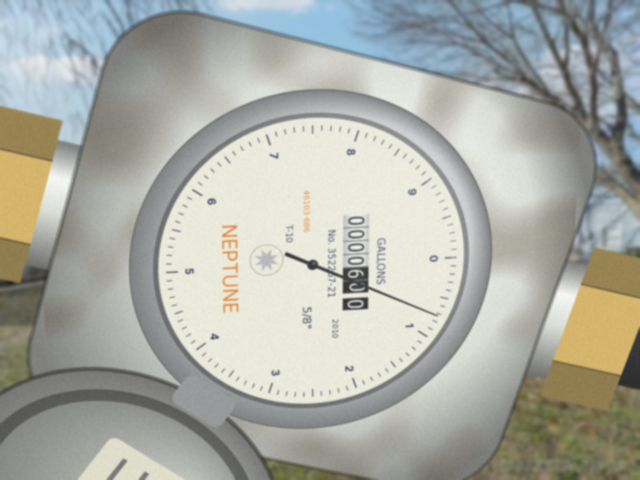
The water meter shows 600.7 gal
